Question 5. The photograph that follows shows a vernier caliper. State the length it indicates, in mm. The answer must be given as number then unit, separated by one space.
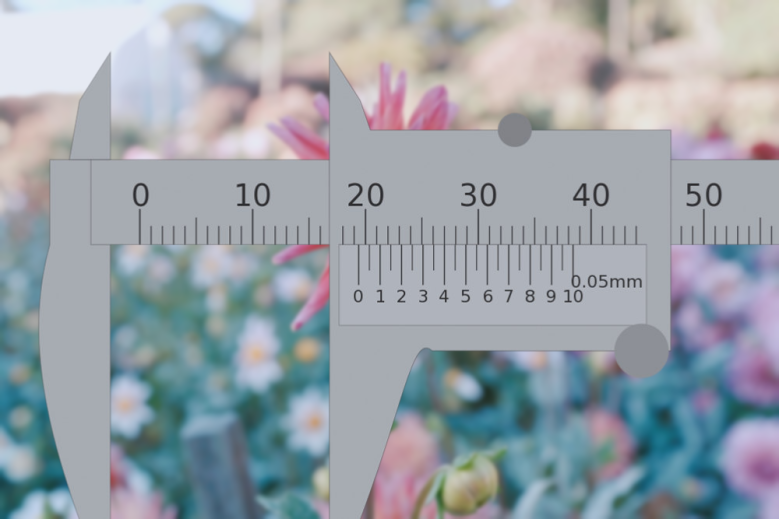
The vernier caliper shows 19.4 mm
